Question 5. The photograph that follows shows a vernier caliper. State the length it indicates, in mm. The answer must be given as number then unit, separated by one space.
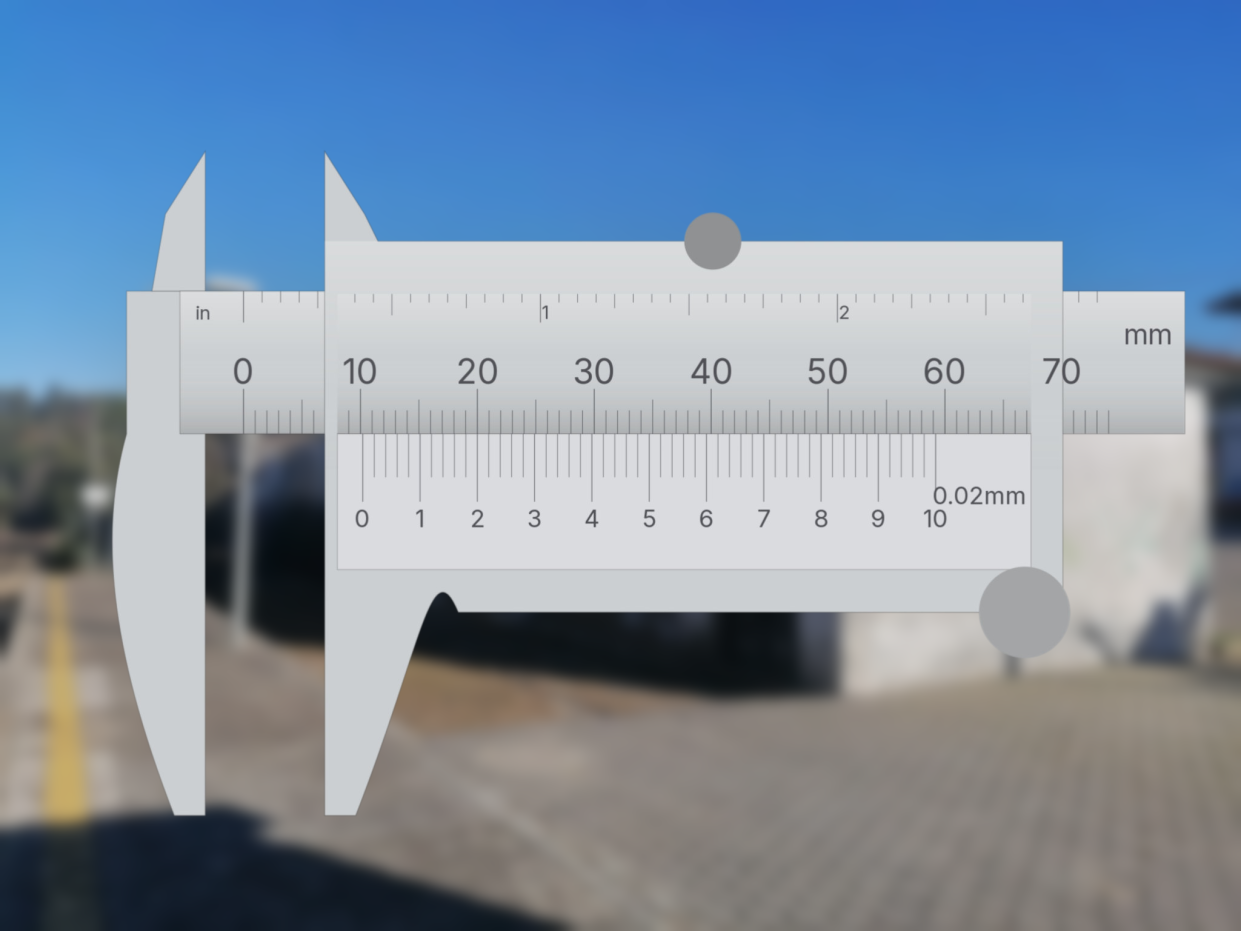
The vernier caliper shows 10.2 mm
